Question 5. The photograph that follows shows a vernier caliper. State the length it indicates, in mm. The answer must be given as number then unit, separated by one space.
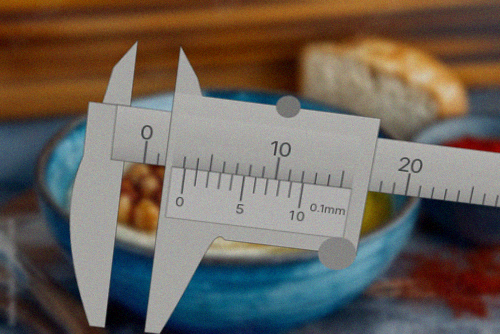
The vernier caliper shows 3.1 mm
